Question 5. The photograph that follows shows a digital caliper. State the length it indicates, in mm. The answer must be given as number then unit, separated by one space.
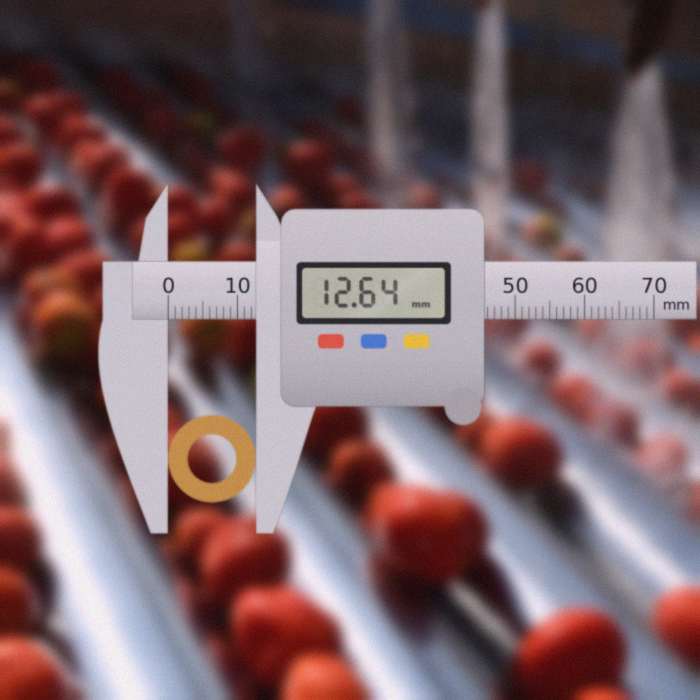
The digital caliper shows 12.64 mm
